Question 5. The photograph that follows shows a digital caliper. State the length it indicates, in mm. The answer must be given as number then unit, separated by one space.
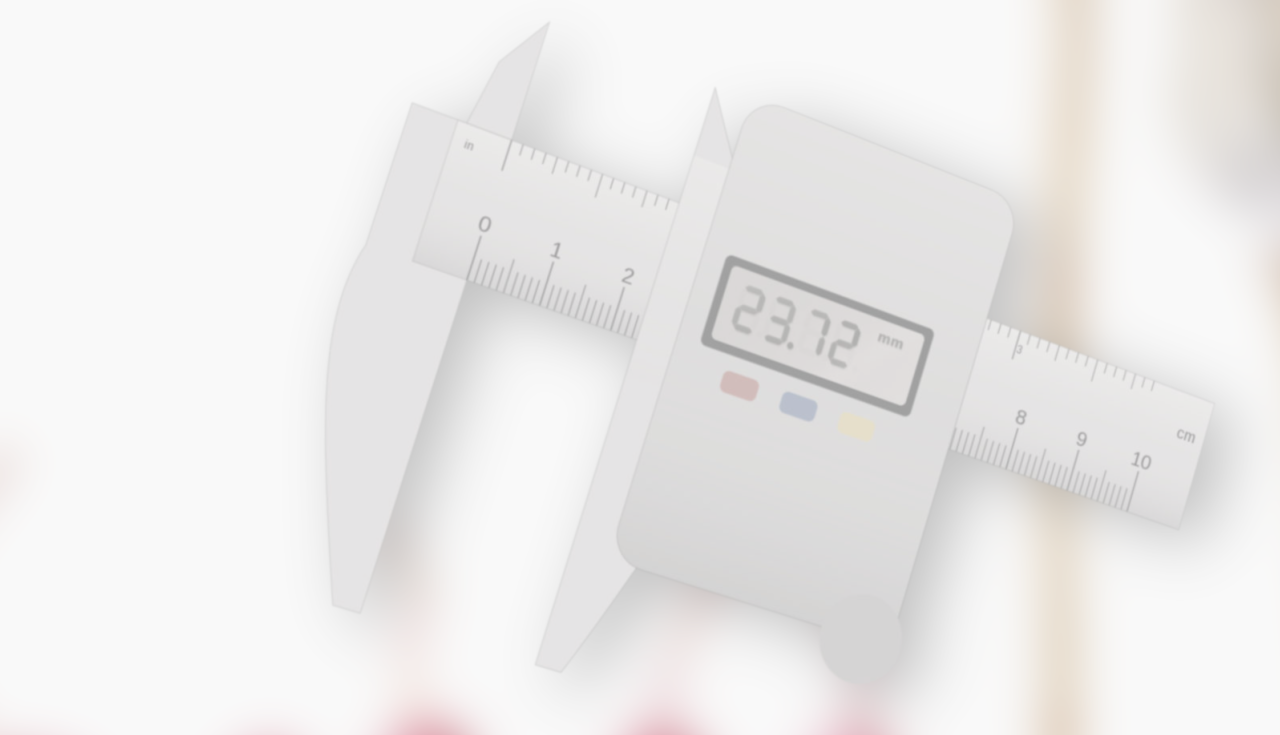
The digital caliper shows 23.72 mm
